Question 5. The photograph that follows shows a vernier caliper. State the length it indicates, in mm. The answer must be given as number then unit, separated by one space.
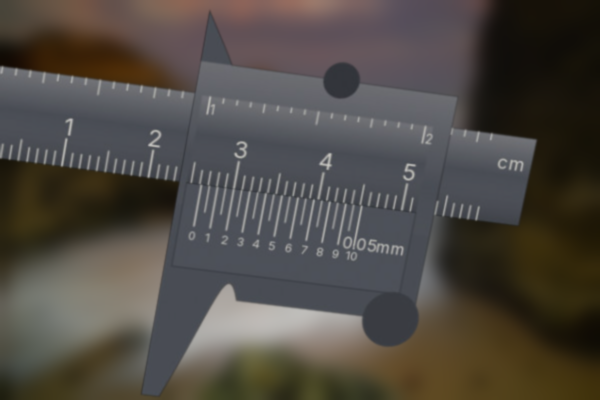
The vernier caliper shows 26.2 mm
